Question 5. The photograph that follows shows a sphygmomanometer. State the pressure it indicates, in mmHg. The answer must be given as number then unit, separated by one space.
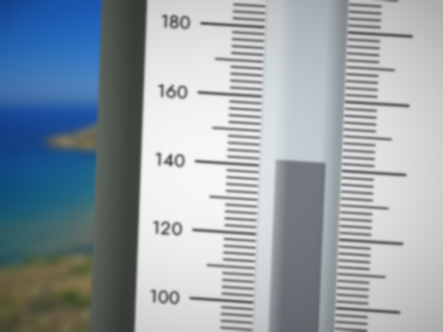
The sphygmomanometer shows 142 mmHg
